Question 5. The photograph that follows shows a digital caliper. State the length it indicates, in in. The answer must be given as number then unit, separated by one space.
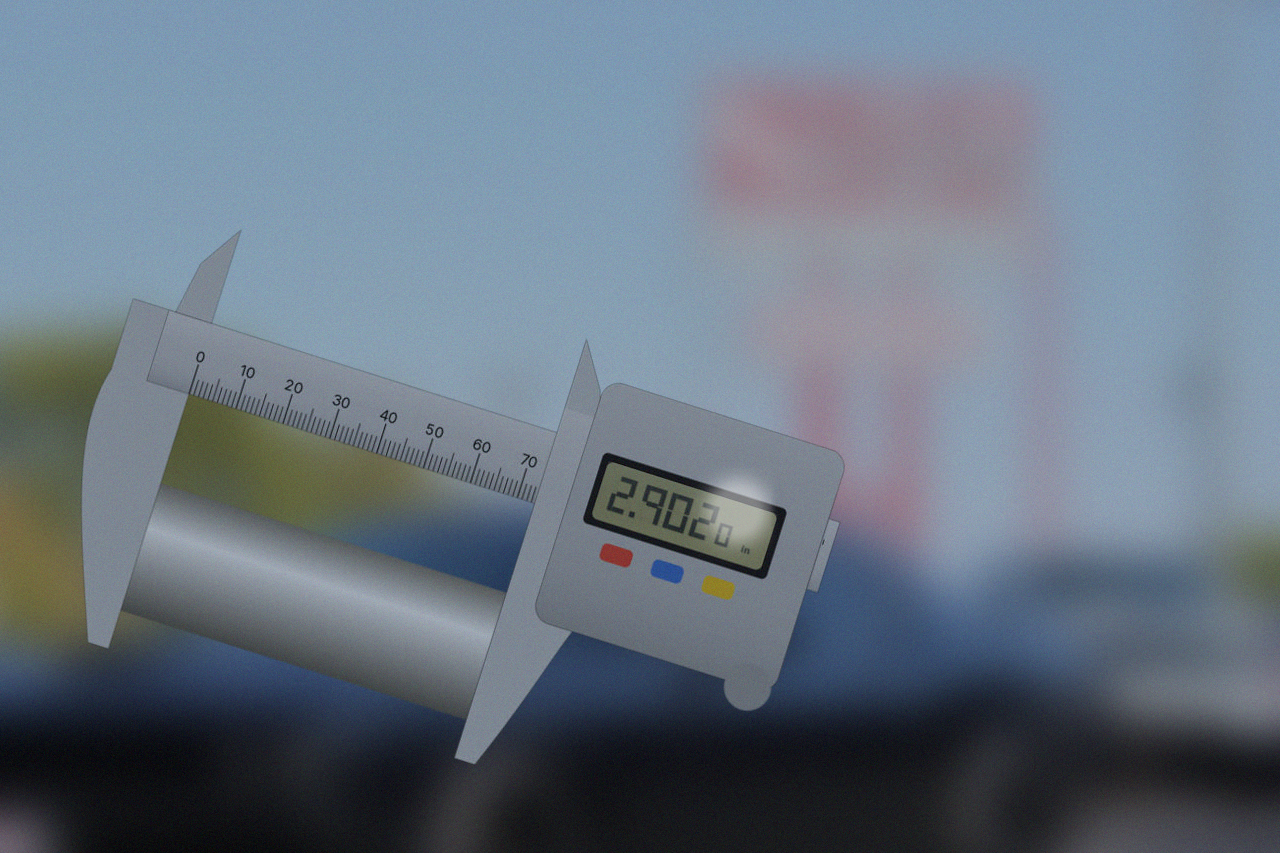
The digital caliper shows 2.9020 in
